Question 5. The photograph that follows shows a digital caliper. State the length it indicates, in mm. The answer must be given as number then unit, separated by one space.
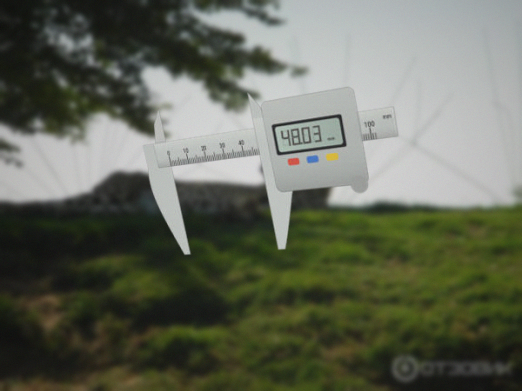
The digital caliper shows 48.03 mm
